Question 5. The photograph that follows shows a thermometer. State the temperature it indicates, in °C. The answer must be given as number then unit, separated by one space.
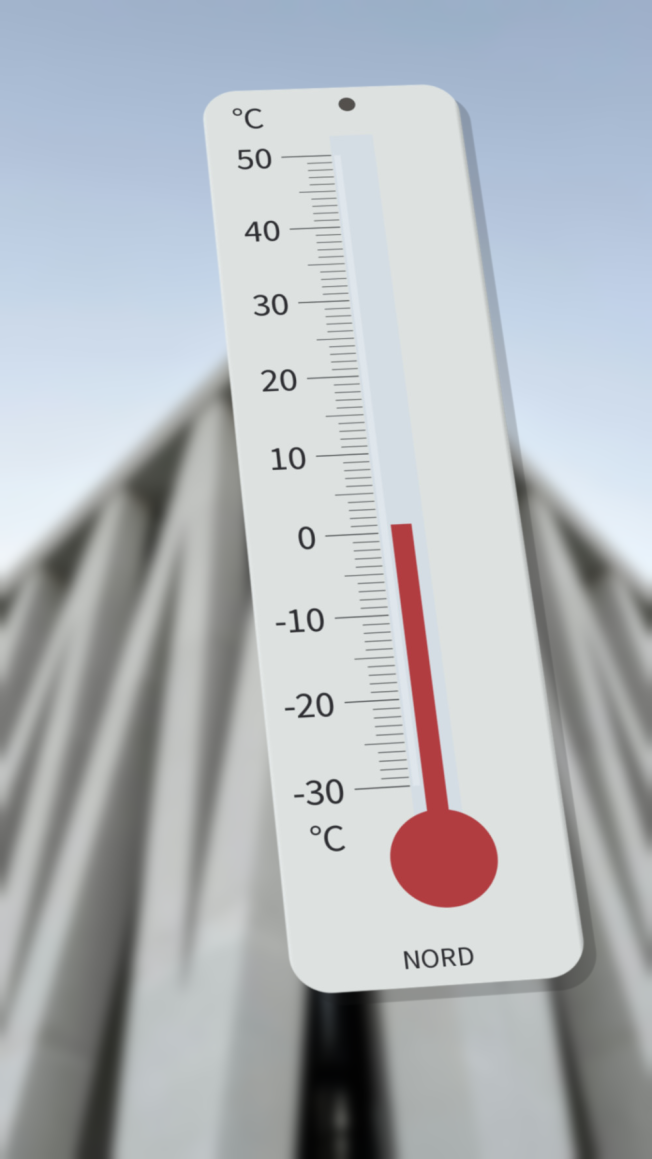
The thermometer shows 1 °C
